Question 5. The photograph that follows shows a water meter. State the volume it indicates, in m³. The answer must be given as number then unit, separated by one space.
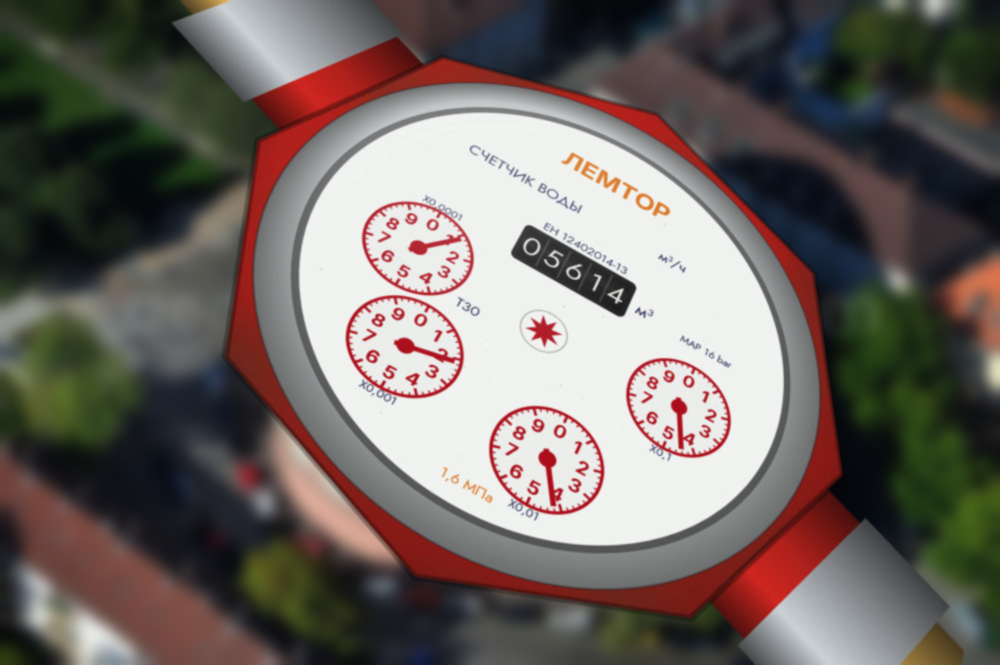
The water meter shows 5614.4421 m³
